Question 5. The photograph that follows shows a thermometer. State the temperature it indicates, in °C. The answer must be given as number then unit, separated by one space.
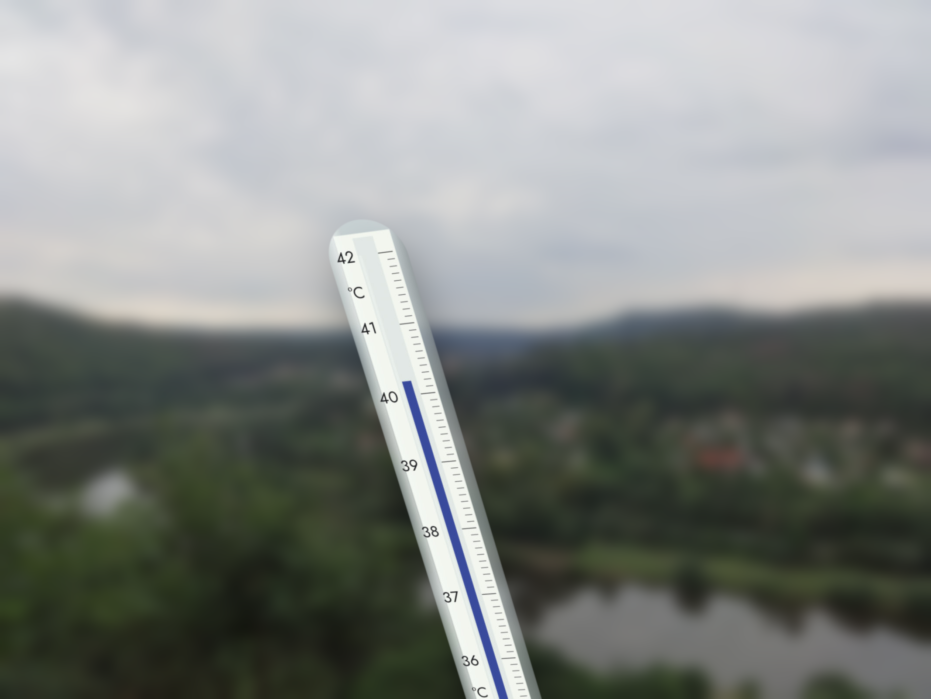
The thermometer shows 40.2 °C
